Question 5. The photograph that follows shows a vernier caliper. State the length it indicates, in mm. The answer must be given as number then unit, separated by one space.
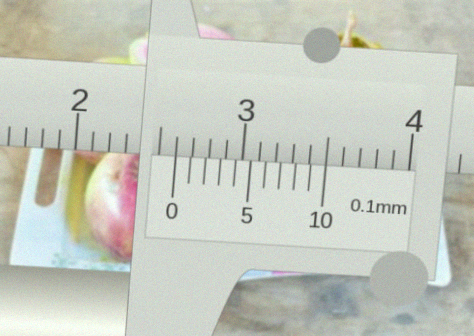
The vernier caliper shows 26.0 mm
